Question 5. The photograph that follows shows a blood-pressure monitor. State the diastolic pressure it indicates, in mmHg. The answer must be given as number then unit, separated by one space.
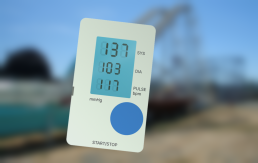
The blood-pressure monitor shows 103 mmHg
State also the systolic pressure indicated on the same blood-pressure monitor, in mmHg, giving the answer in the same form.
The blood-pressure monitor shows 137 mmHg
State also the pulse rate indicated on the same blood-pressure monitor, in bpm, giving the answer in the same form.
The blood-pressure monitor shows 117 bpm
